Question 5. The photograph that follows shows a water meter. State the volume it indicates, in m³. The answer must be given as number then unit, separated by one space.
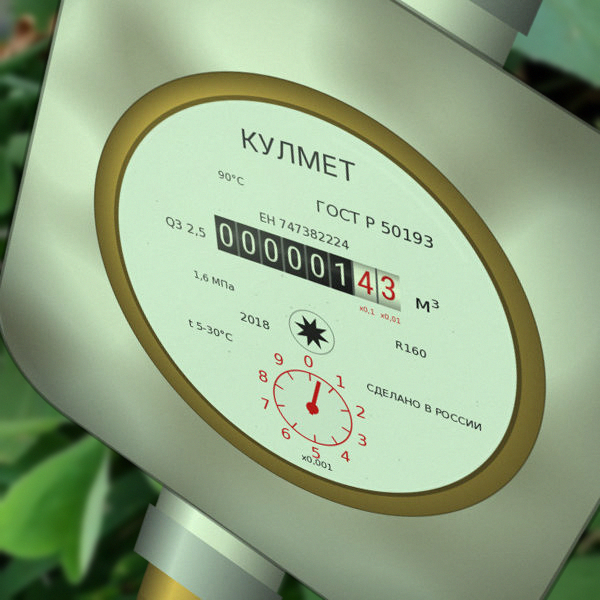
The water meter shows 1.430 m³
